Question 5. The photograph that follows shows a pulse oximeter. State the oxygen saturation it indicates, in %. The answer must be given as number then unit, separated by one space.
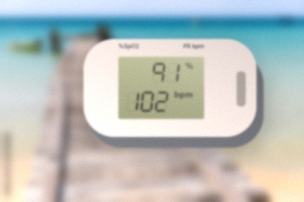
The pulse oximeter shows 91 %
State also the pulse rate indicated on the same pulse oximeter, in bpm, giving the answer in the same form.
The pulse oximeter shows 102 bpm
